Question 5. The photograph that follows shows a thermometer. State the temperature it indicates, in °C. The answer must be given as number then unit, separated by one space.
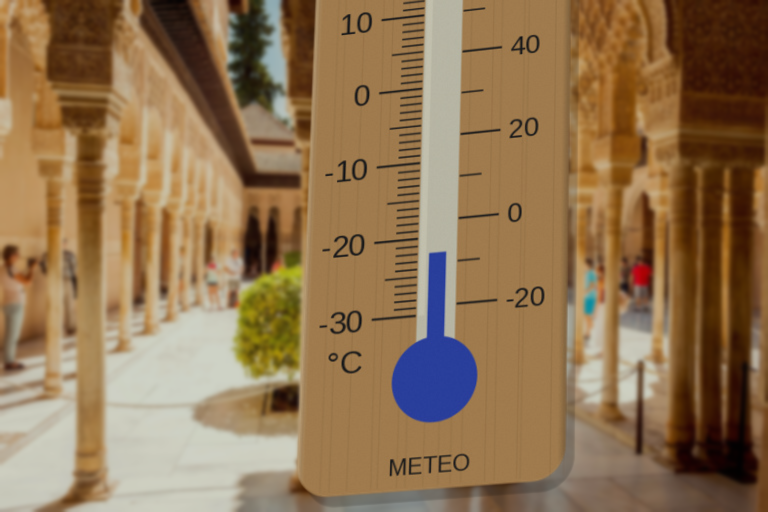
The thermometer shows -22 °C
